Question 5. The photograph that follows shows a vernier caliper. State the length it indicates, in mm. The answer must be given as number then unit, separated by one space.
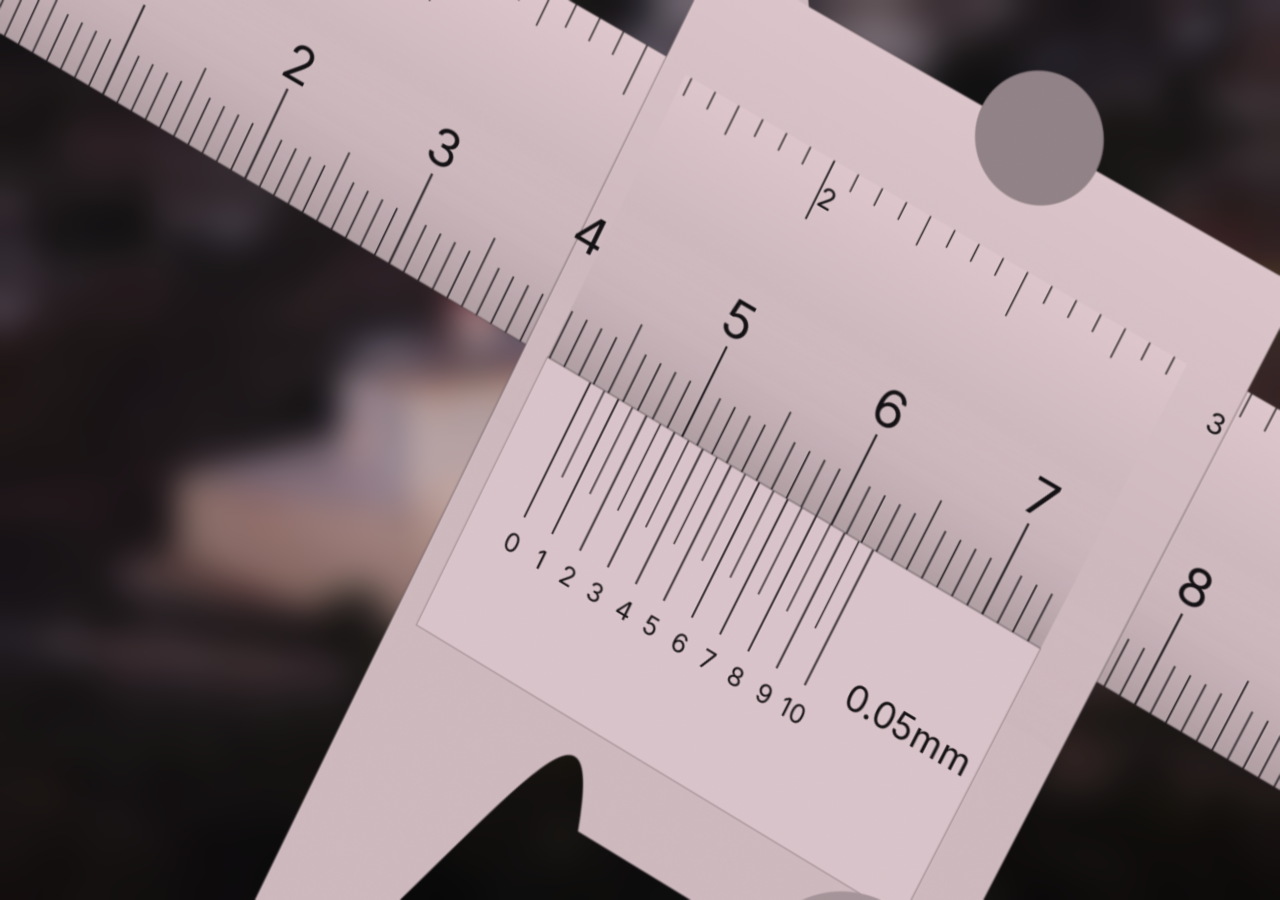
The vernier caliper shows 43.8 mm
